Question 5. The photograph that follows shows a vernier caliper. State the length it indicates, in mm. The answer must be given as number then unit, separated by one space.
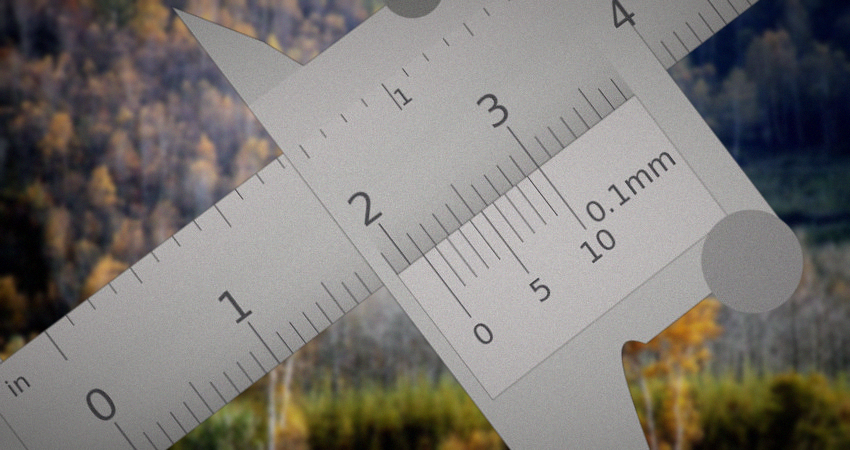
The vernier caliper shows 21.0 mm
